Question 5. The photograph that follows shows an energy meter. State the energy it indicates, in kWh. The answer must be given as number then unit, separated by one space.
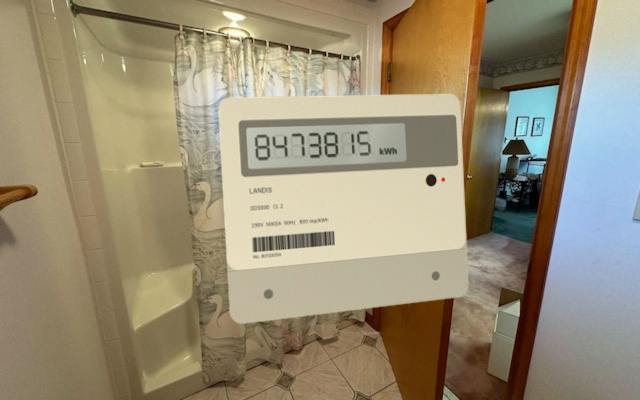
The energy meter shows 8473815 kWh
